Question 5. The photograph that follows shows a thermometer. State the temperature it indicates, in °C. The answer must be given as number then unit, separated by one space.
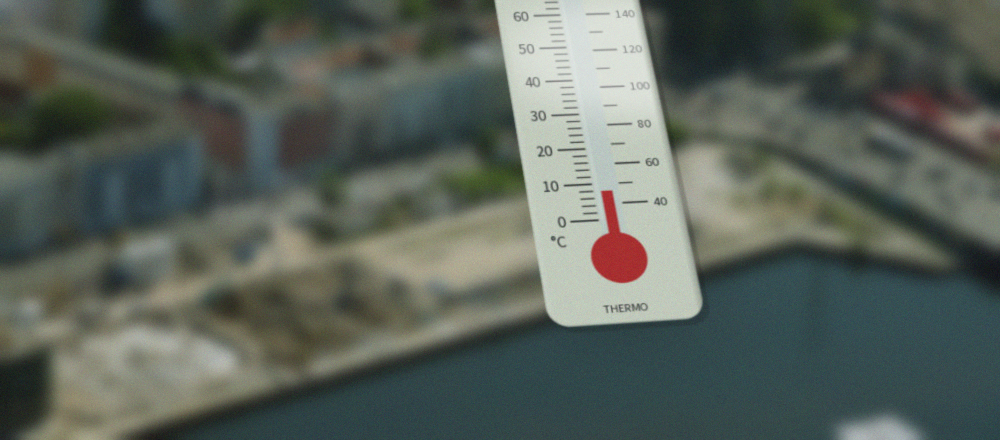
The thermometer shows 8 °C
